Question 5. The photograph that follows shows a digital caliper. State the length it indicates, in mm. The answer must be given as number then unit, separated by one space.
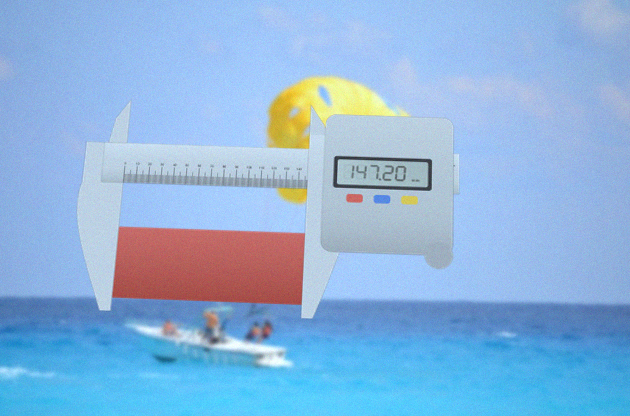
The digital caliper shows 147.20 mm
